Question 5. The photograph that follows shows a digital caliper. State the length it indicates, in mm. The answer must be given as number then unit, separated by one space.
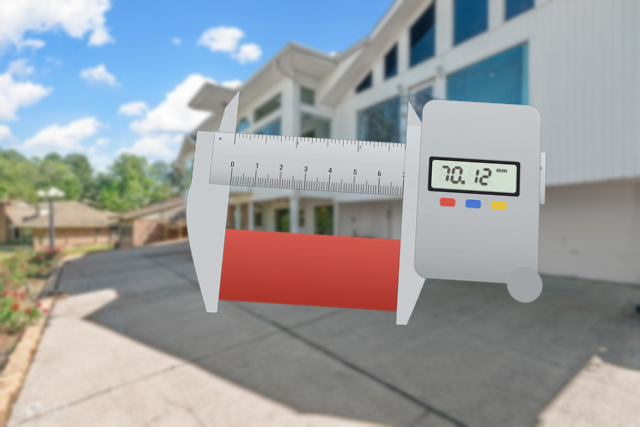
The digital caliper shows 70.12 mm
